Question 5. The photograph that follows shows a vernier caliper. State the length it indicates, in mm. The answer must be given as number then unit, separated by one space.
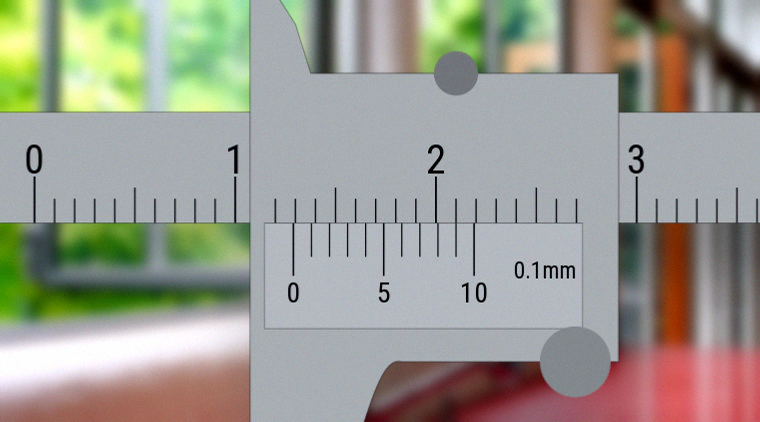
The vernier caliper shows 12.9 mm
